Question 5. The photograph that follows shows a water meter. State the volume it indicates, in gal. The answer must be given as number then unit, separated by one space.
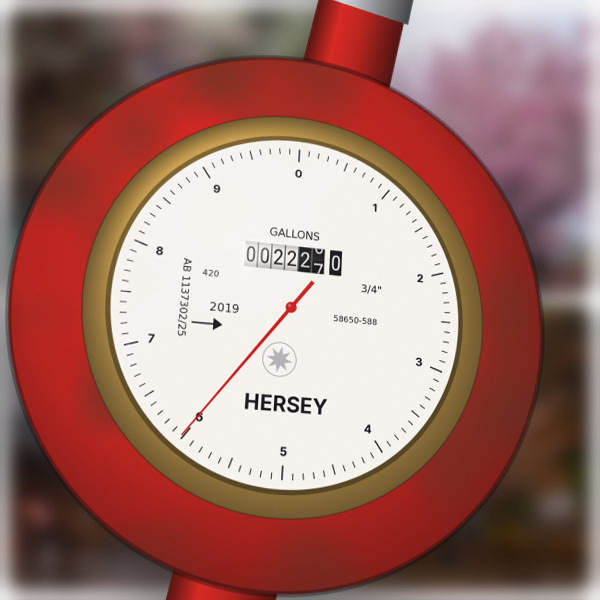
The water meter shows 22266.0 gal
